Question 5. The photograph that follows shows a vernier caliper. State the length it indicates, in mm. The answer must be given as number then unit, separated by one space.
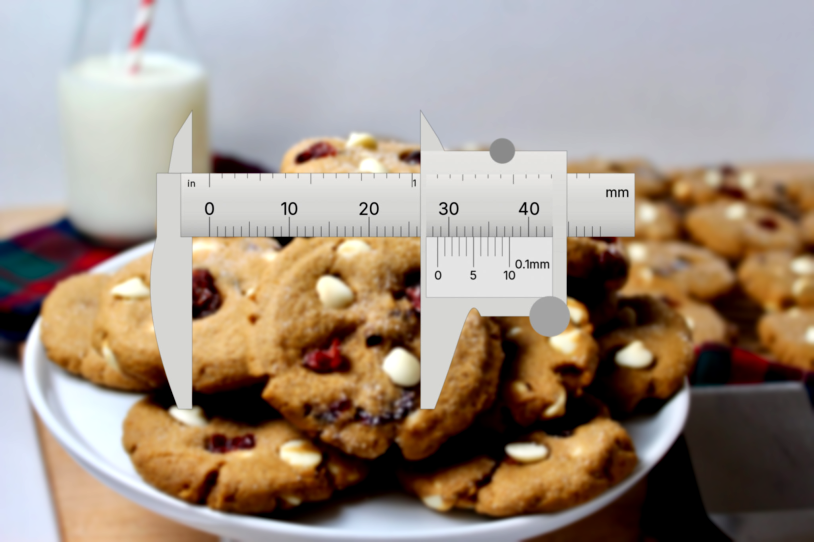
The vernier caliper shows 28.6 mm
